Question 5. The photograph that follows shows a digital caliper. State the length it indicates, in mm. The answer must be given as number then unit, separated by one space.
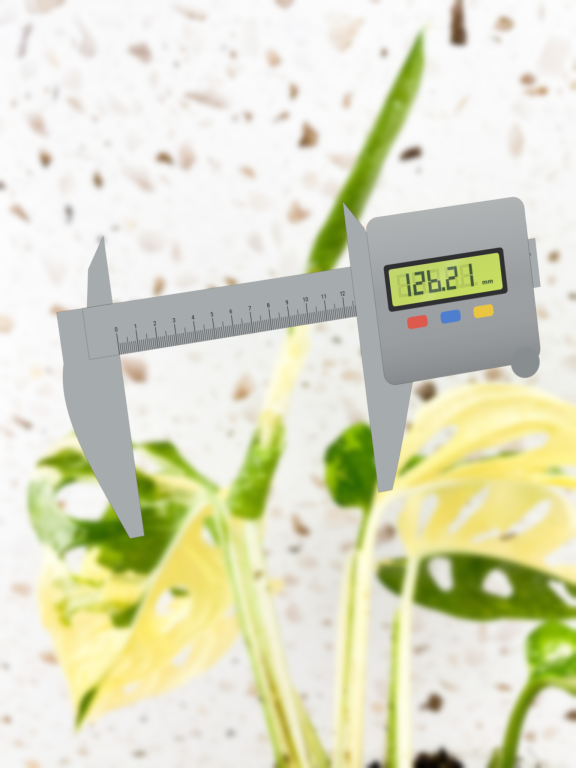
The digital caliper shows 126.21 mm
